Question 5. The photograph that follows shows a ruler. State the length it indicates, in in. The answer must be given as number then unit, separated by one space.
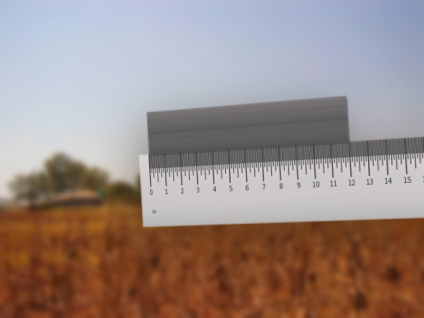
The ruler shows 12 in
